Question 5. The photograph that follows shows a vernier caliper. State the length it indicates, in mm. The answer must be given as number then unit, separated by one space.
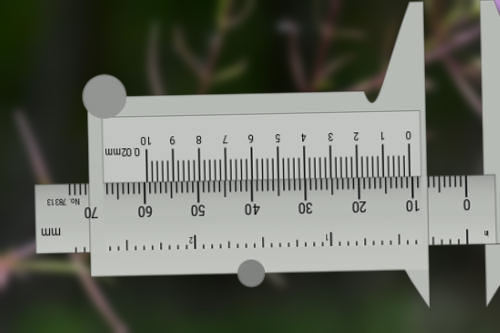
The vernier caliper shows 10.5 mm
